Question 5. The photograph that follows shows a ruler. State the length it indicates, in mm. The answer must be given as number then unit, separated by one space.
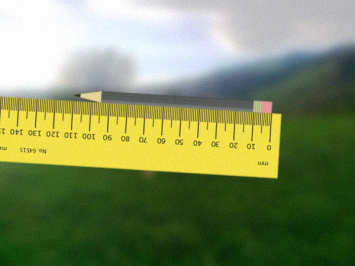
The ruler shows 110 mm
